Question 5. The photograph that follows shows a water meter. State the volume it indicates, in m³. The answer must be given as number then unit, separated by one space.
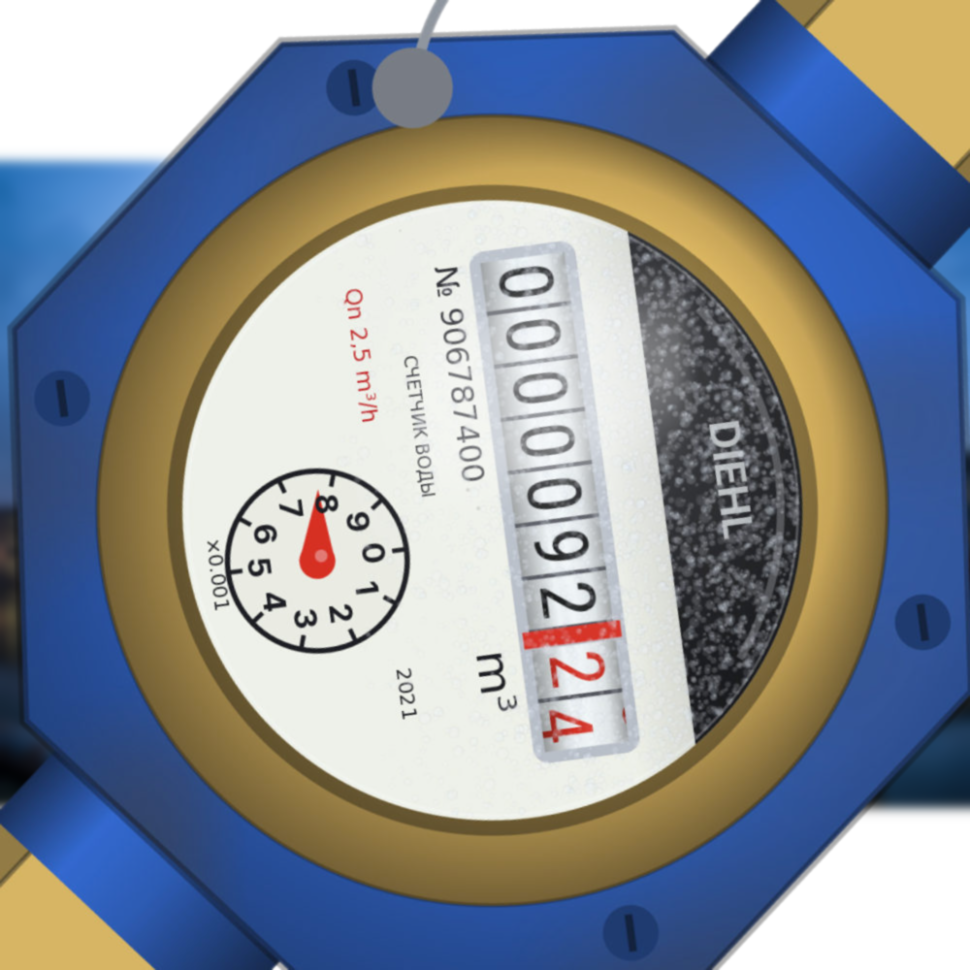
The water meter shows 92.237 m³
